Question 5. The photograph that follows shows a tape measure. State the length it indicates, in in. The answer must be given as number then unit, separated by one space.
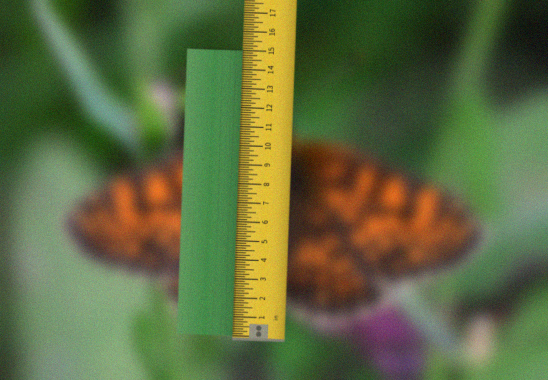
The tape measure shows 15 in
